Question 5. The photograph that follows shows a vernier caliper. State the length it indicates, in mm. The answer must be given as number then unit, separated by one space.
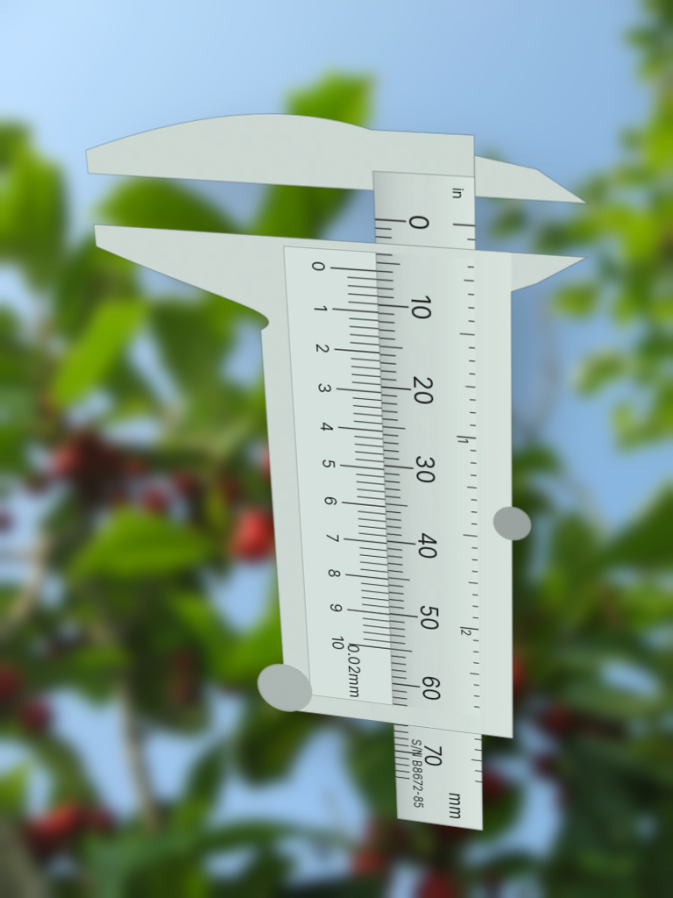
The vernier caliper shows 6.0 mm
